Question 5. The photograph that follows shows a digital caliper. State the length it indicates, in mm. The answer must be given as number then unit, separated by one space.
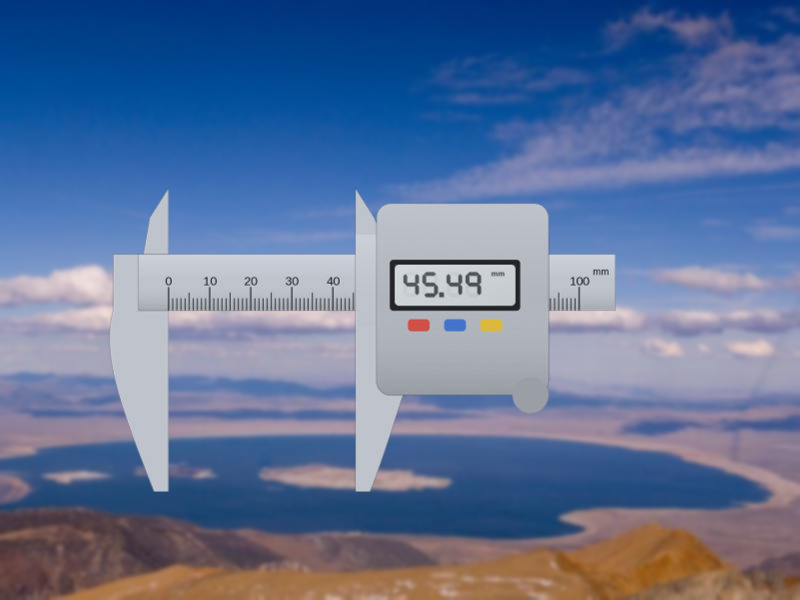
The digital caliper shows 45.49 mm
